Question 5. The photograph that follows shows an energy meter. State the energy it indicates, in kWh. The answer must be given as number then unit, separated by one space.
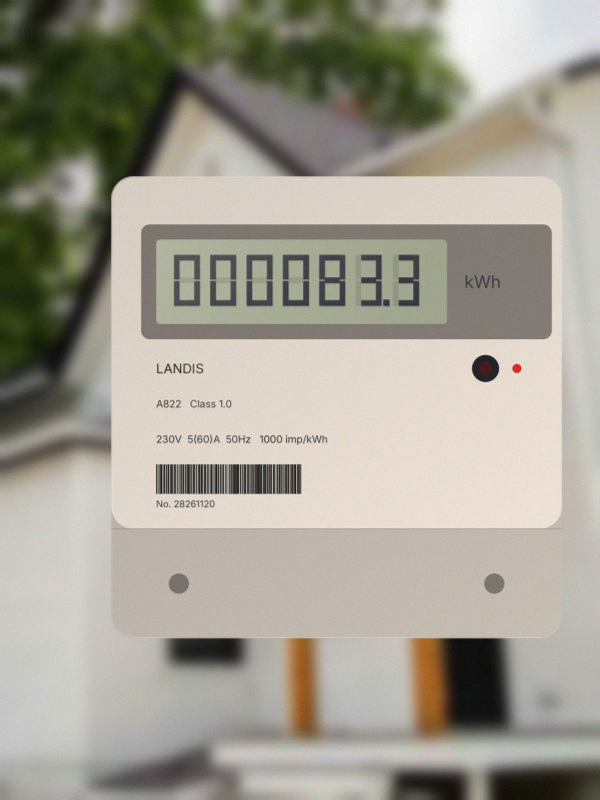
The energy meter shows 83.3 kWh
